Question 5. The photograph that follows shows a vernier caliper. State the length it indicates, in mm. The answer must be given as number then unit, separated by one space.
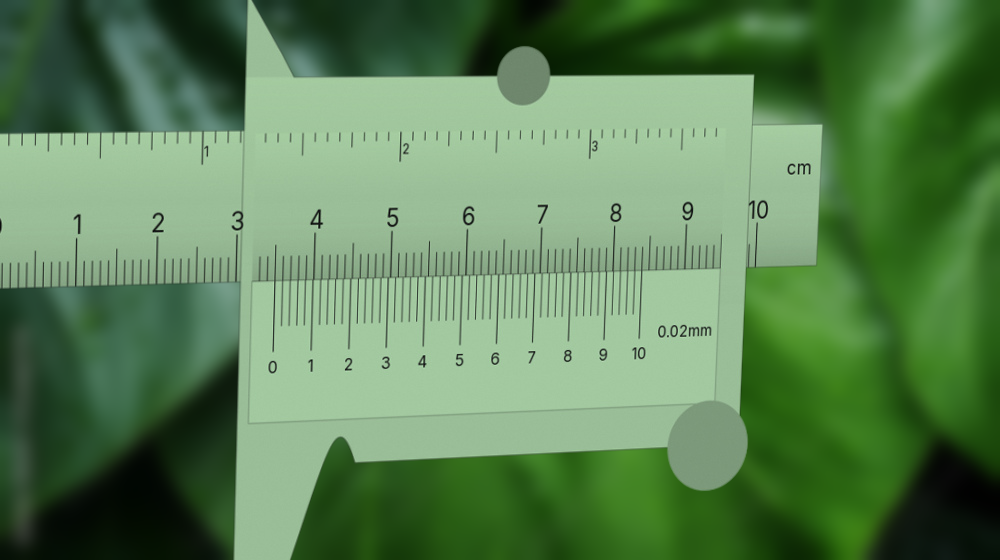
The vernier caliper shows 35.0 mm
